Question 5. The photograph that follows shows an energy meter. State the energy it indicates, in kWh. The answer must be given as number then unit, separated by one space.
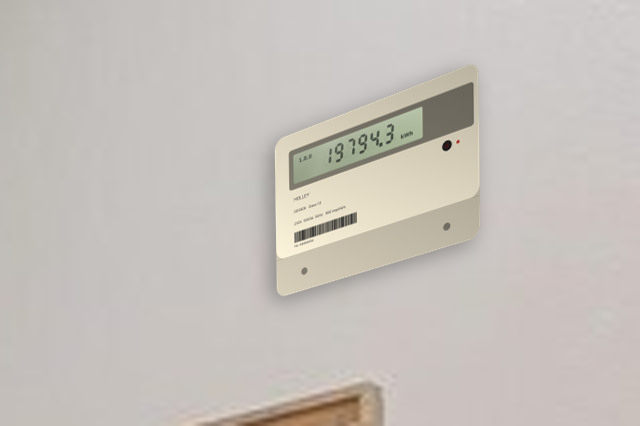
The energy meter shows 19794.3 kWh
